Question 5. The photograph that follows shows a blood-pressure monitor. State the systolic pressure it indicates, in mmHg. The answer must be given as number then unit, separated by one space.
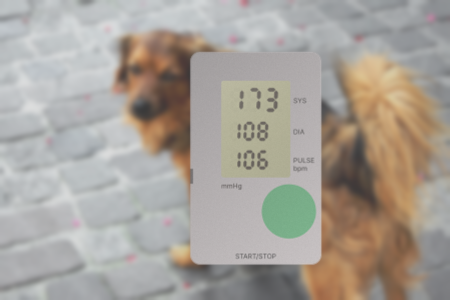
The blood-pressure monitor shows 173 mmHg
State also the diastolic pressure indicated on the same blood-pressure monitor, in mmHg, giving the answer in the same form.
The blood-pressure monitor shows 108 mmHg
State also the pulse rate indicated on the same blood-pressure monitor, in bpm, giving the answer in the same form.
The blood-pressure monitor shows 106 bpm
